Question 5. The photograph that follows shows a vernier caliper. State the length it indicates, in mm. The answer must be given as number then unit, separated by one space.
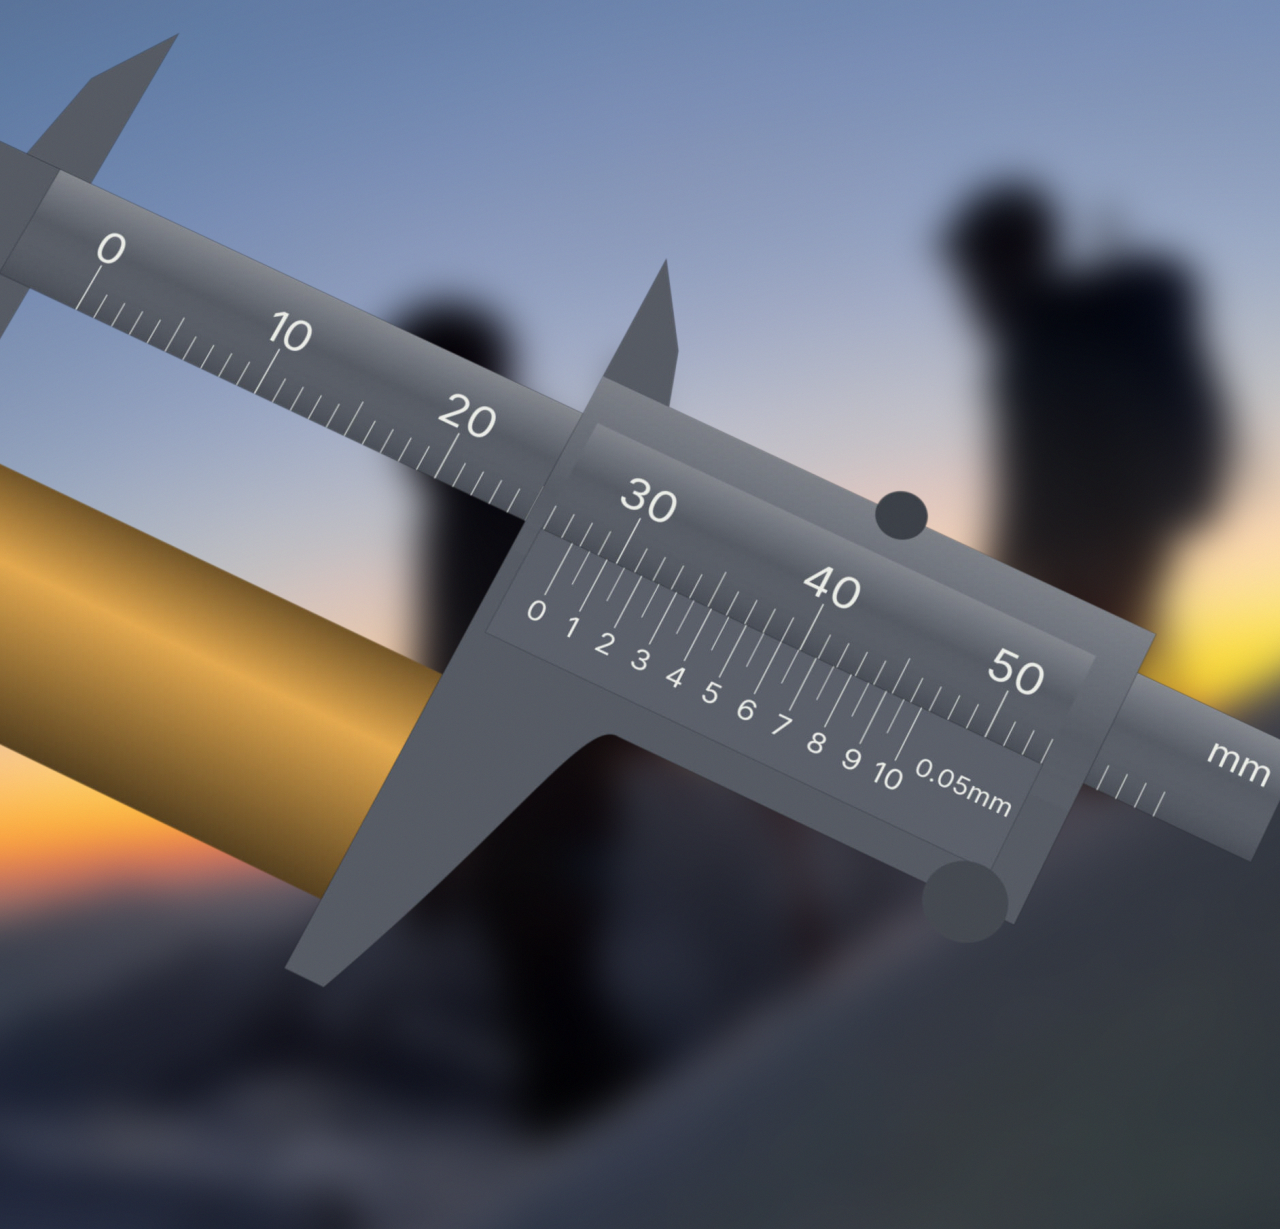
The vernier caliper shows 27.6 mm
